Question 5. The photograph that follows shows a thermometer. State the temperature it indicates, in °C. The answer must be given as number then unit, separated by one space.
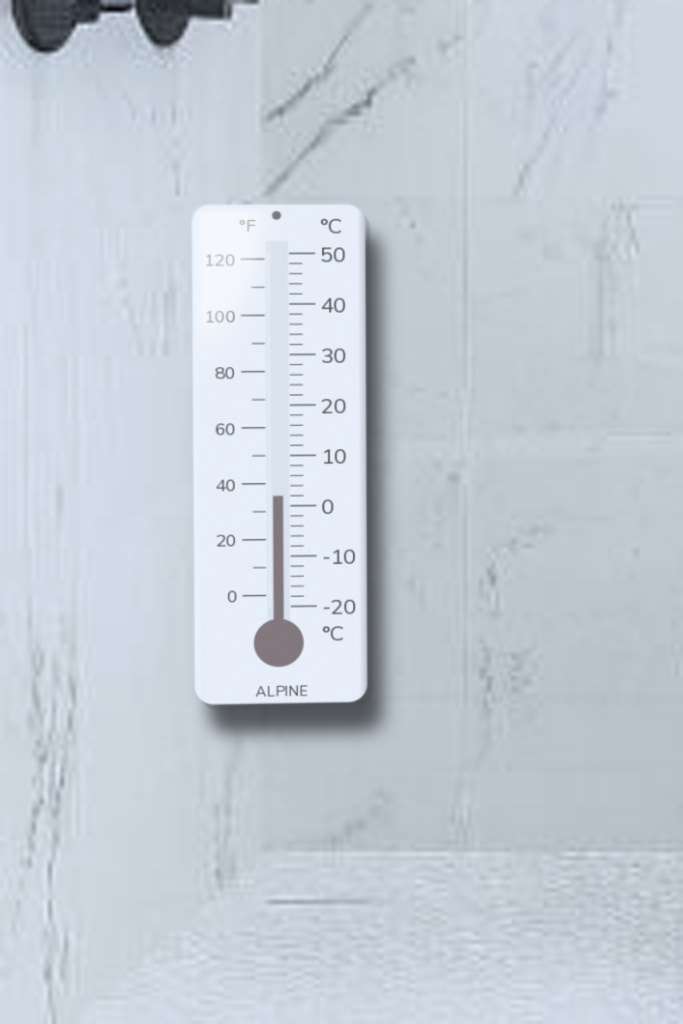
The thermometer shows 2 °C
